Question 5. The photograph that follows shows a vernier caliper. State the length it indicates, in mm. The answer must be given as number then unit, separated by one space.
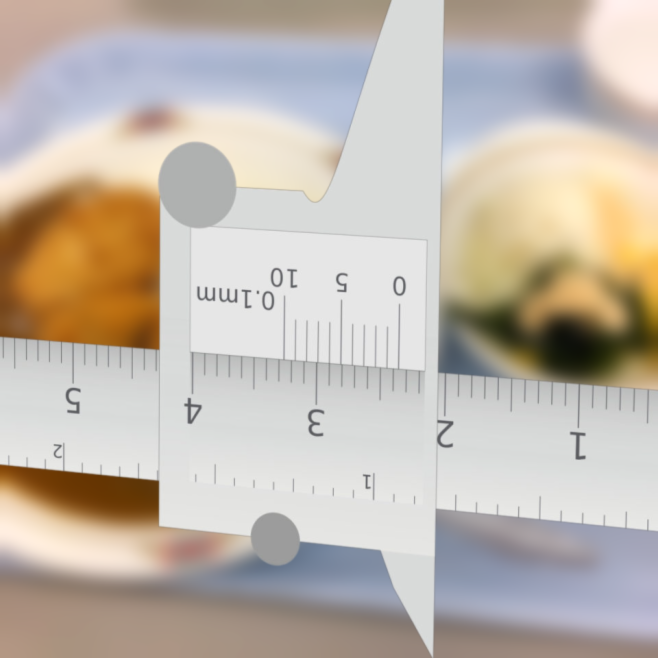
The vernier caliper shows 23.6 mm
